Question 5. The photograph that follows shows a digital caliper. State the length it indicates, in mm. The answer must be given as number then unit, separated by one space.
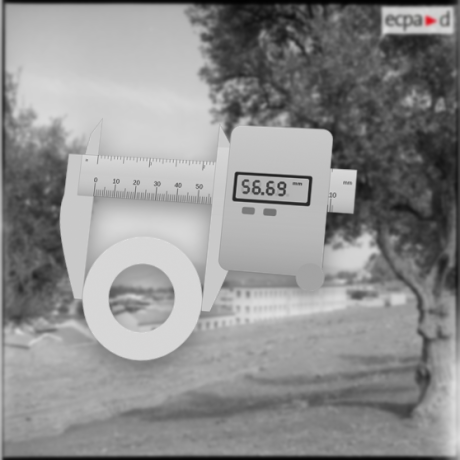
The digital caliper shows 56.69 mm
